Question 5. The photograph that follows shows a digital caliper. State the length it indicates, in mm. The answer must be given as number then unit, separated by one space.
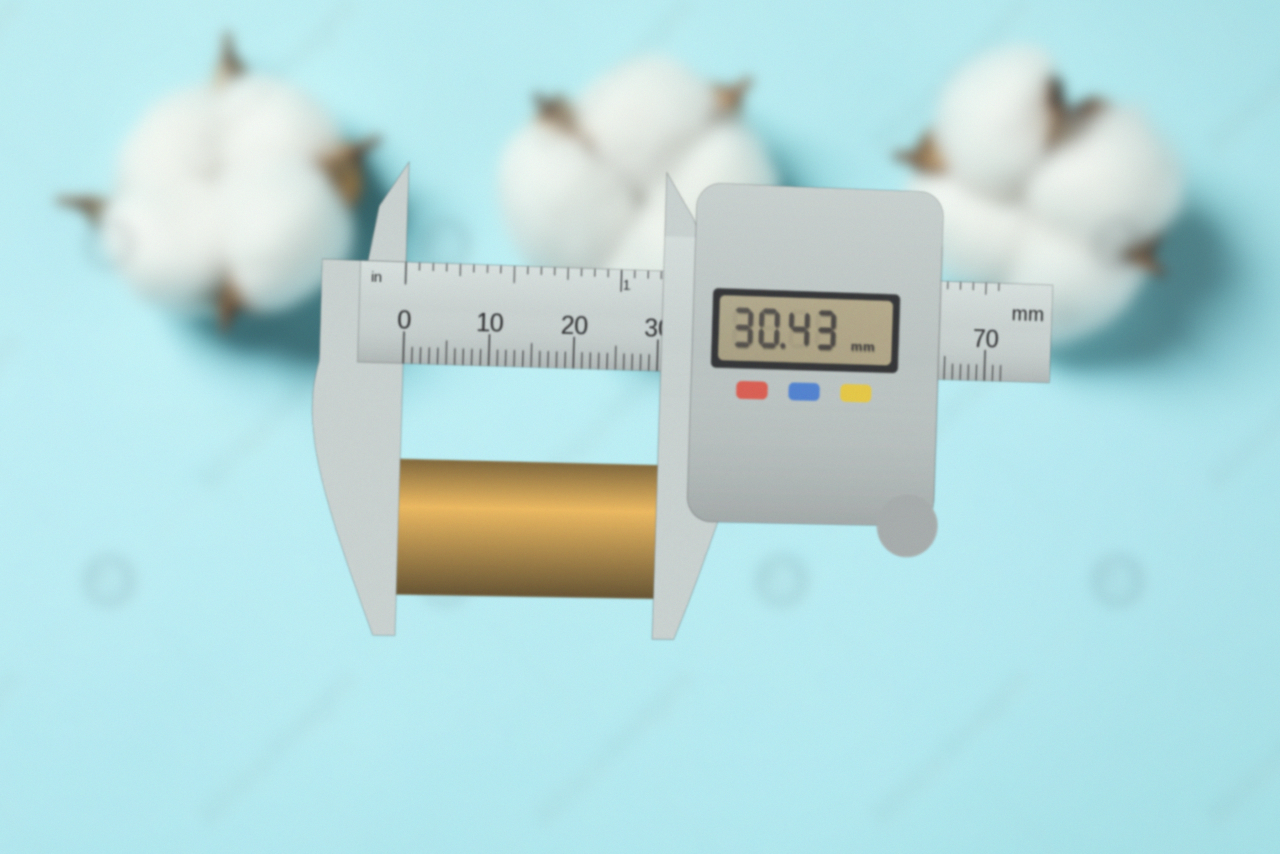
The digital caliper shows 30.43 mm
